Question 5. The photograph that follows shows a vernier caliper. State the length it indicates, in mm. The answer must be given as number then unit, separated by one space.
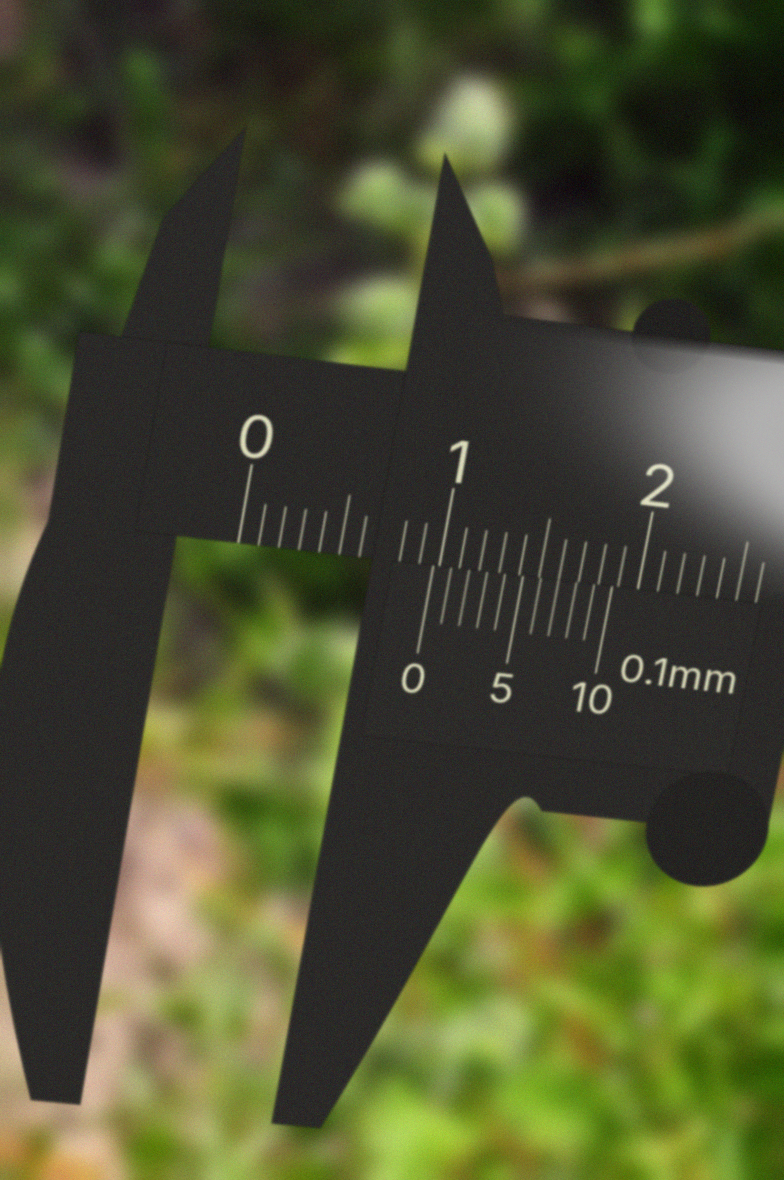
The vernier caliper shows 9.7 mm
